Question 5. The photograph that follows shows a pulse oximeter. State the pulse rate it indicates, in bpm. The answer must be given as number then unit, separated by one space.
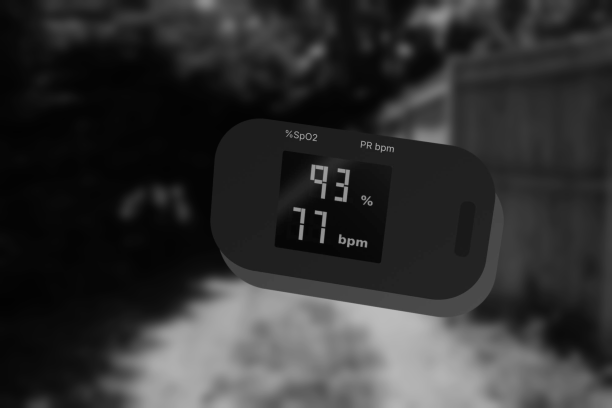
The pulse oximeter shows 77 bpm
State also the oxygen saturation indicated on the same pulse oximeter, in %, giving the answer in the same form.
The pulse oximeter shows 93 %
